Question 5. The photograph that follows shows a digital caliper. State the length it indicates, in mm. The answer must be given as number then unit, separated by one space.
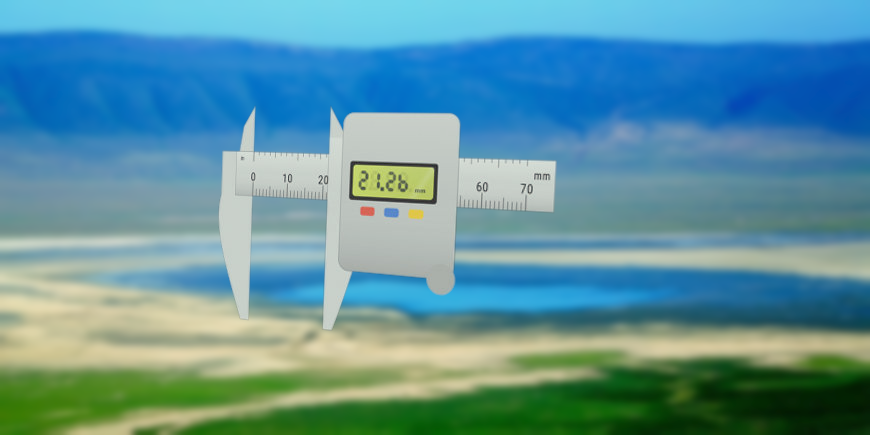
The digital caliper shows 21.26 mm
